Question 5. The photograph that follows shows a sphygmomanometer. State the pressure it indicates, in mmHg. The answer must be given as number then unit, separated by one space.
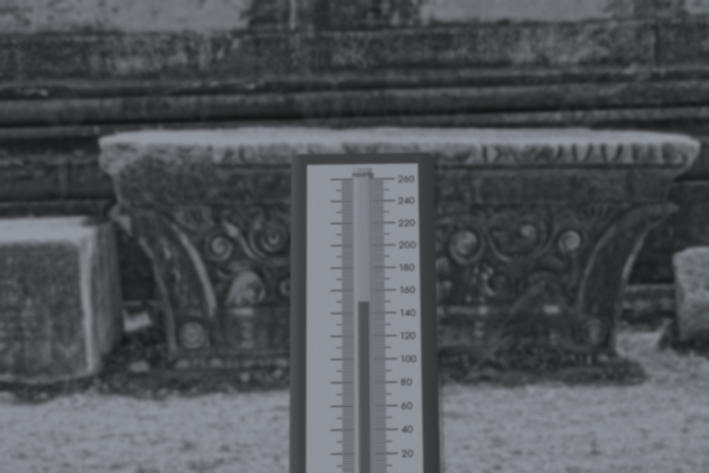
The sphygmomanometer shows 150 mmHg
